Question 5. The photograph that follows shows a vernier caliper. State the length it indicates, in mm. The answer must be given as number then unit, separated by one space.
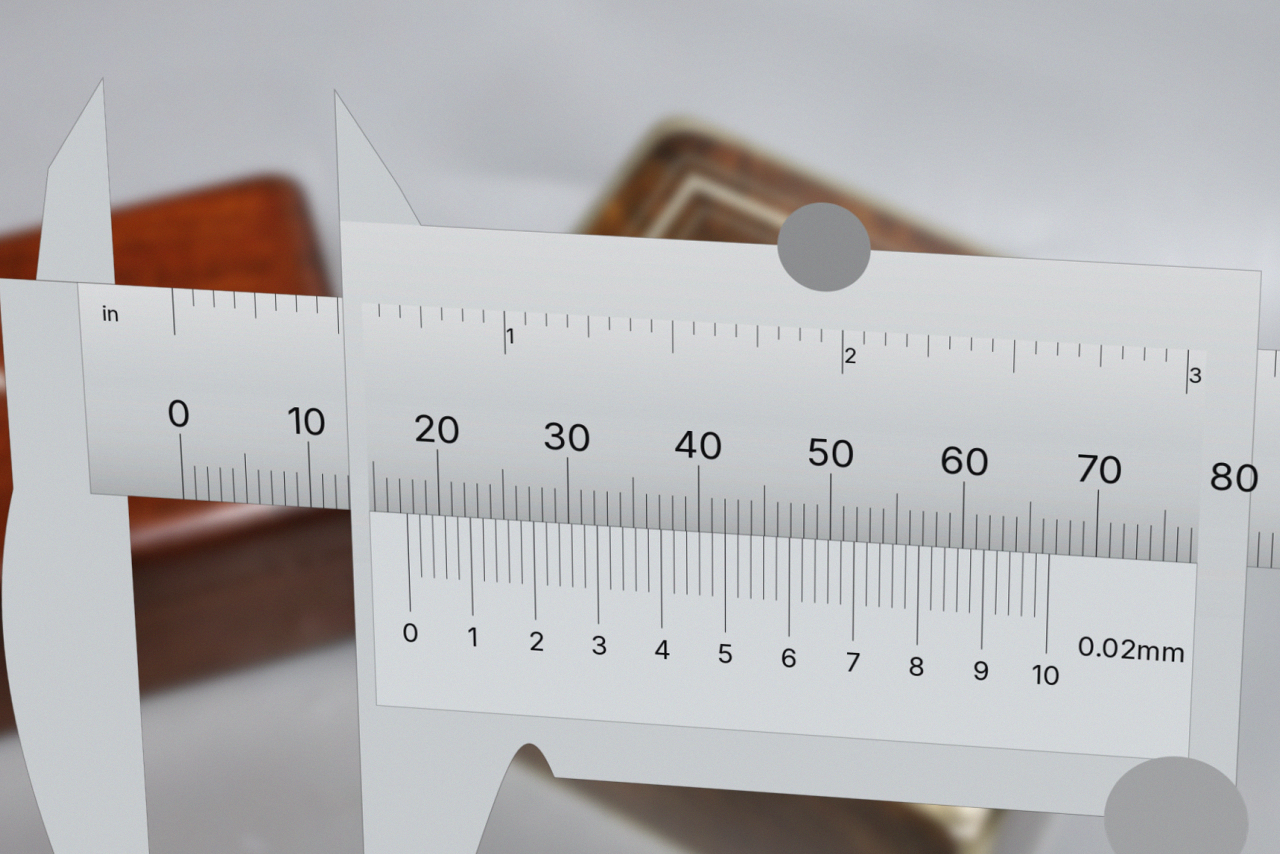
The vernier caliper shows 17.5 mm
